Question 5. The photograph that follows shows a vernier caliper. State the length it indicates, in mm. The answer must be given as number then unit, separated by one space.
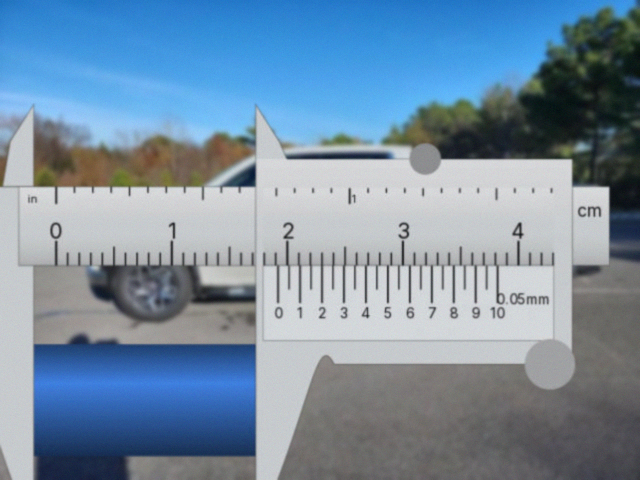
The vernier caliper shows 19.2 mm
